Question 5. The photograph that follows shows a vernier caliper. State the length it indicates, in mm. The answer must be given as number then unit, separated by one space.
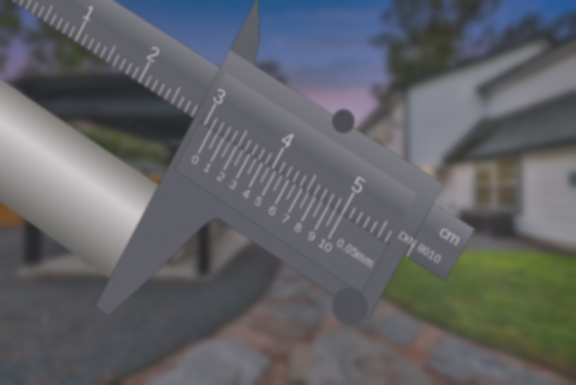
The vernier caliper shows 31.0 mm
